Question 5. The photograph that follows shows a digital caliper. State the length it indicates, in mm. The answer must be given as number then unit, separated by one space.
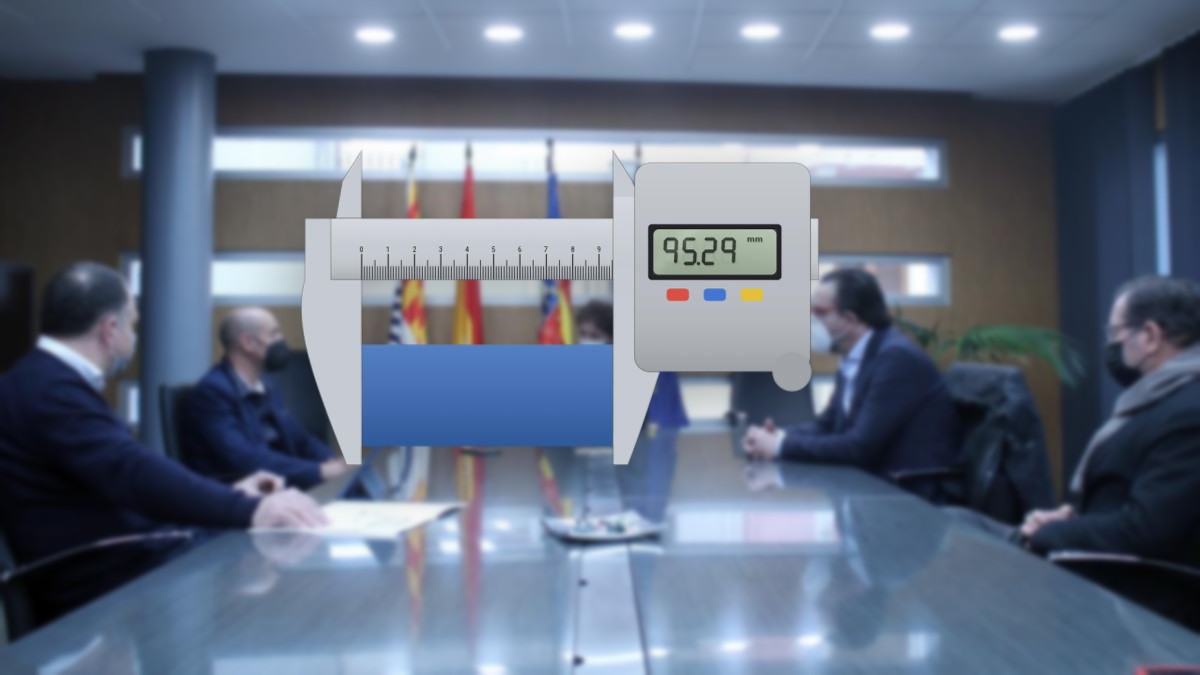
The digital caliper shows 95.29 mm
